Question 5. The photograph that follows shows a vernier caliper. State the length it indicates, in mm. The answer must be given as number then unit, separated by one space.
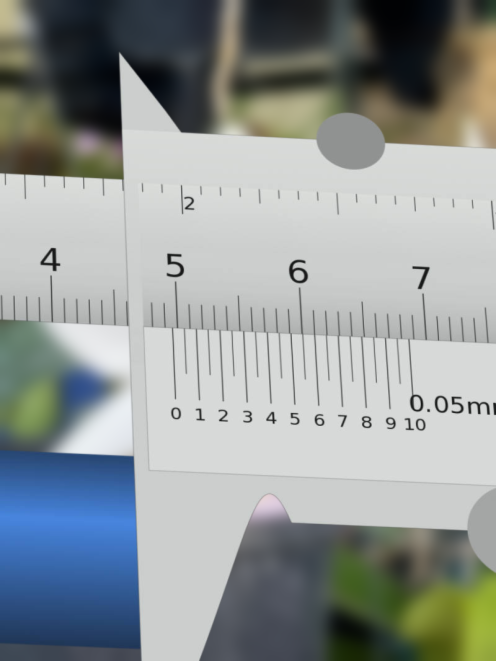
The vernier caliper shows 49.6 mm
